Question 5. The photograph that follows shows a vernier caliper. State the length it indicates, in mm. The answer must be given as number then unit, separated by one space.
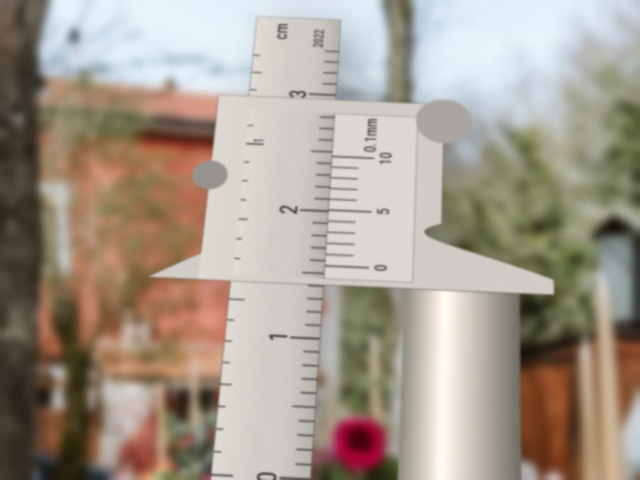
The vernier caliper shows 15.6 mm
